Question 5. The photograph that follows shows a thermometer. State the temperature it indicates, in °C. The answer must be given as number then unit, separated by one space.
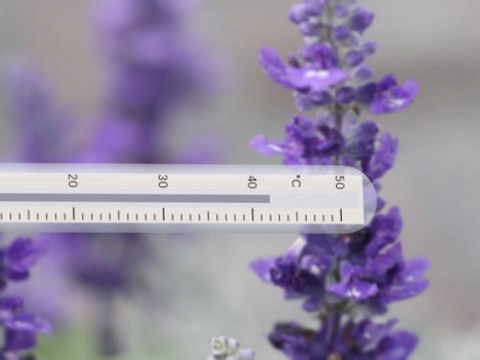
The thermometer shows 42 °C
